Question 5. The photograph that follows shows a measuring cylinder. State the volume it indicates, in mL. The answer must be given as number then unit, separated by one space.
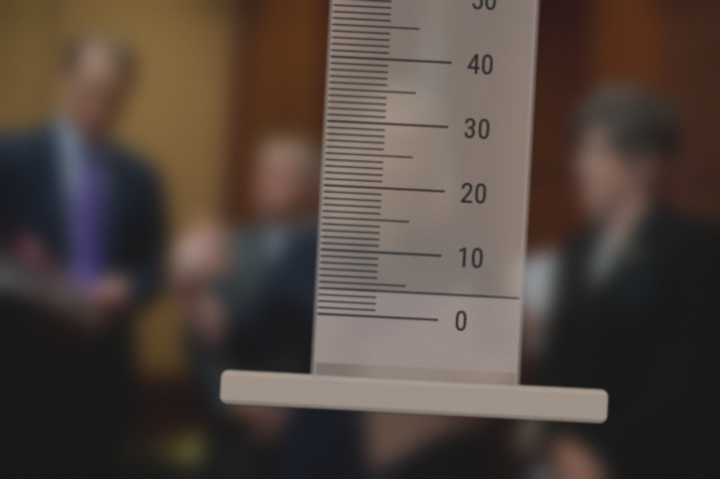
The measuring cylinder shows 4 mL
